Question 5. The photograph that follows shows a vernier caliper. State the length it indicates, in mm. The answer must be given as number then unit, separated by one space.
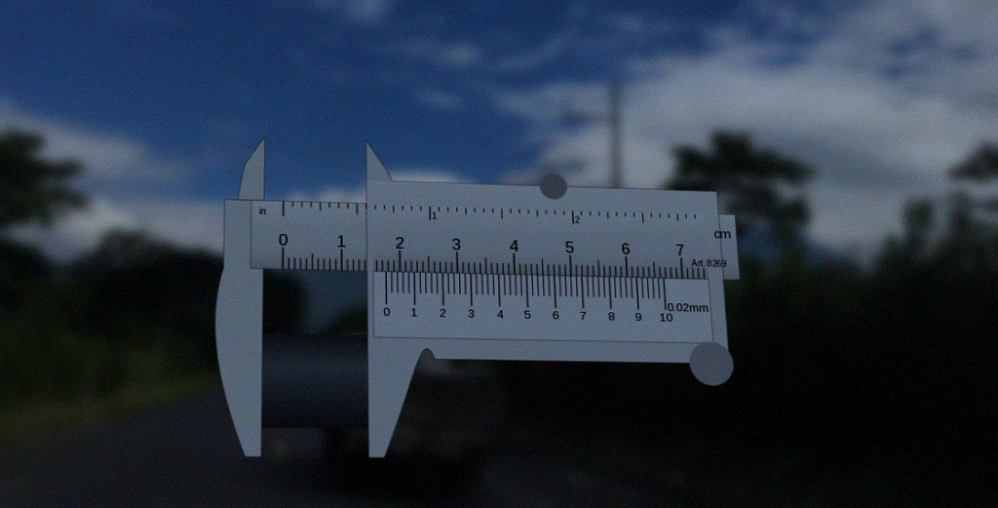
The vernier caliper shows 17.6 mm
